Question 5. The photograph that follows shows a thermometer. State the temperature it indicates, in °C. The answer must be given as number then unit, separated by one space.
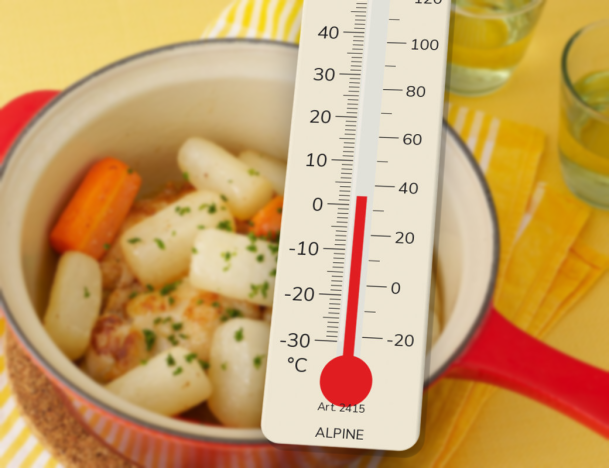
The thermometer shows 2 °C
